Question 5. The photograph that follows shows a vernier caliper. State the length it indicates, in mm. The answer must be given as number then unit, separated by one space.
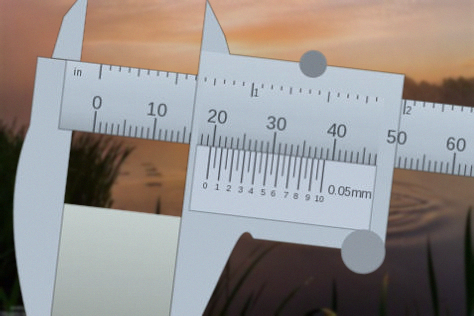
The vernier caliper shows 19.6 mm
